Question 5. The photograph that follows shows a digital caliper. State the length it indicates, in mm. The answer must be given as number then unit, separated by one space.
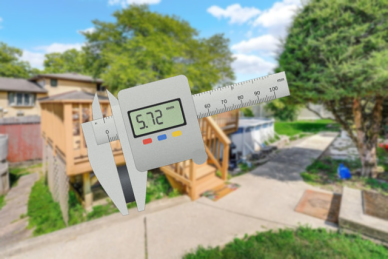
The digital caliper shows 5.72 mm
